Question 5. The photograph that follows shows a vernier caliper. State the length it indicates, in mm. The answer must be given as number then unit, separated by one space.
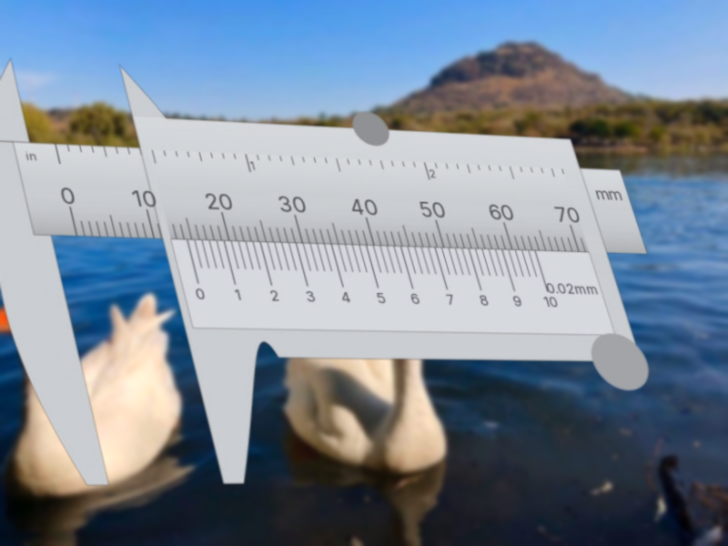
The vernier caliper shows 14.4 mm
